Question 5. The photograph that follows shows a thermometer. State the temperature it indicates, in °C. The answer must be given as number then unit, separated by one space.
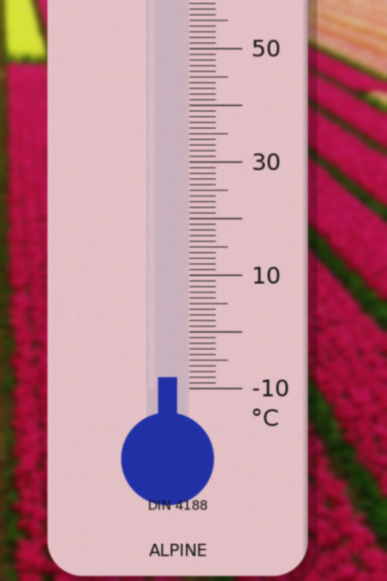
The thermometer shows -8 °C
